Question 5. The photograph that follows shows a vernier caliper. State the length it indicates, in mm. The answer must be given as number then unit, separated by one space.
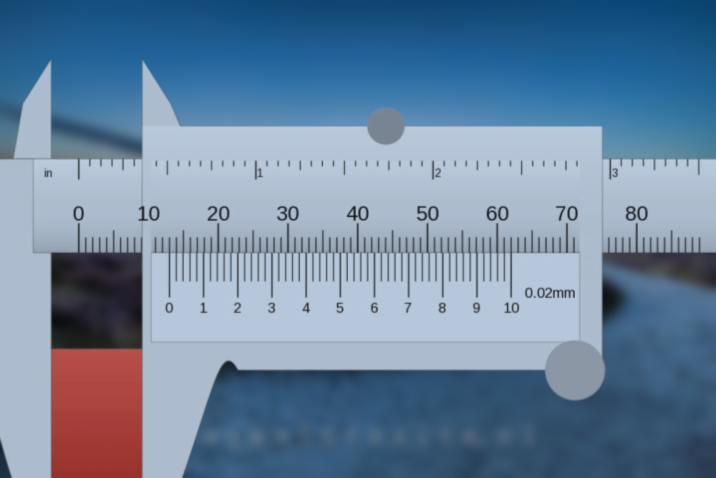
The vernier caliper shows 13.0 mm
